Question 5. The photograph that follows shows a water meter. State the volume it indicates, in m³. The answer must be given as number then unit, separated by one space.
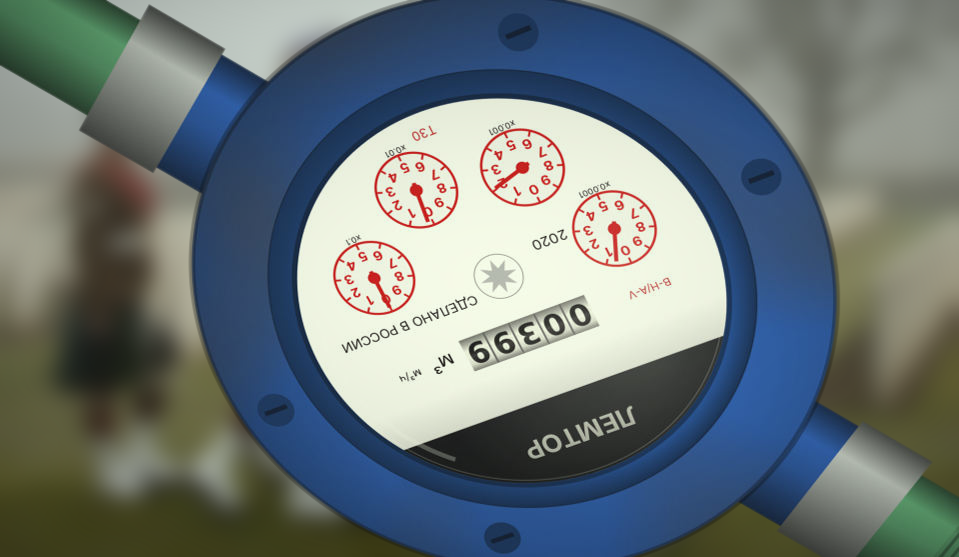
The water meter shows 399.0020 m³
